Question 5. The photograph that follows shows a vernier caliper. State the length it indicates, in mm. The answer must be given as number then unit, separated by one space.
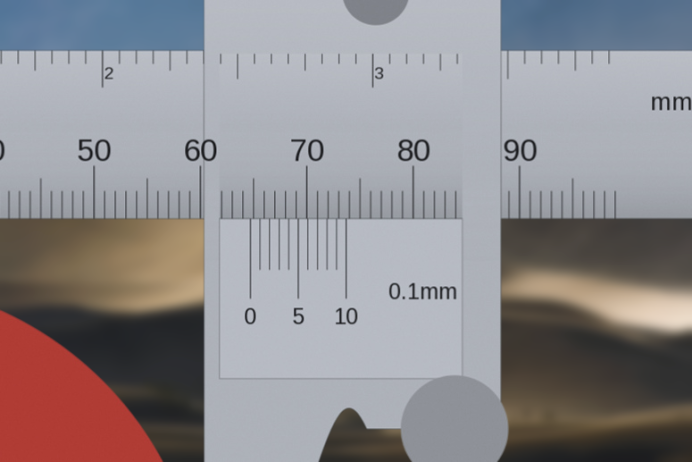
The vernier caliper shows 64.7 mm
